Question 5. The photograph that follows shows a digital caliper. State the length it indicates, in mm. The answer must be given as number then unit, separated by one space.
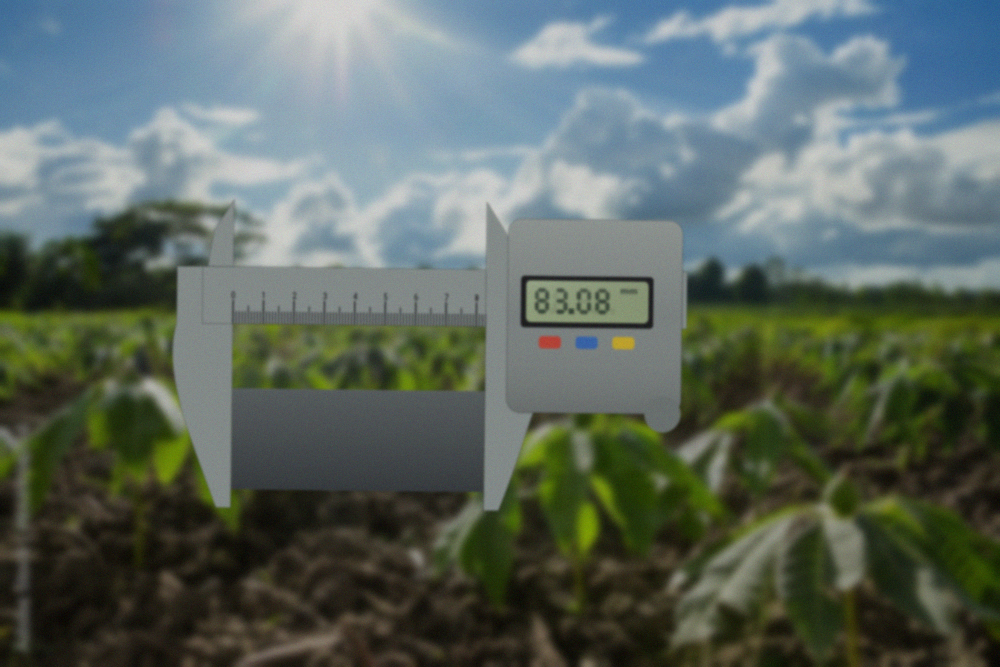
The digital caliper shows 83.08 mm
